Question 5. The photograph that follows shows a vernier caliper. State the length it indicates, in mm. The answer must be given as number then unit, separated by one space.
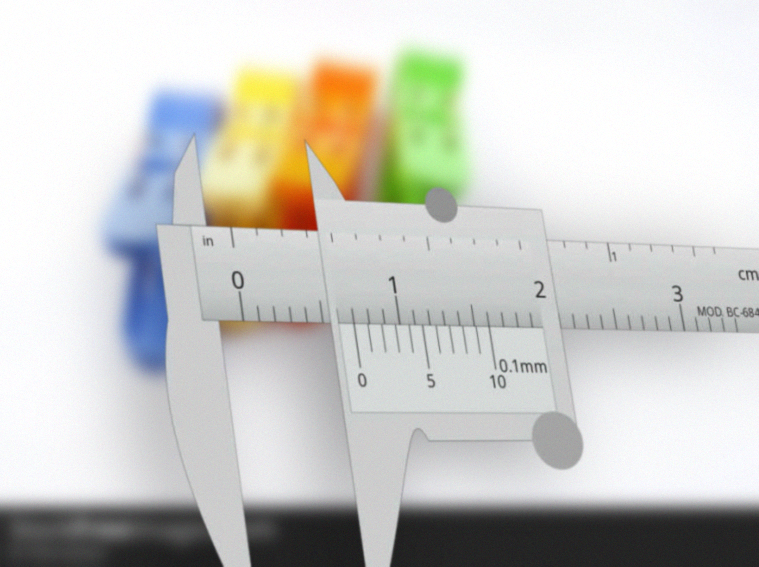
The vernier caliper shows 7.0 mm
